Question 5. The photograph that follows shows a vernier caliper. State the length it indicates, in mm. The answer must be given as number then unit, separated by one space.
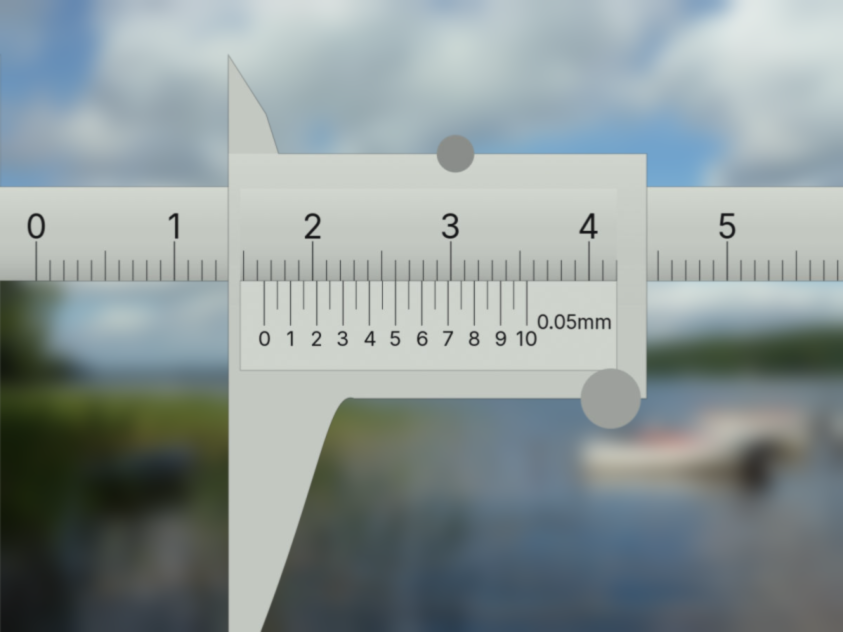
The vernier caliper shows 16.5 mm
